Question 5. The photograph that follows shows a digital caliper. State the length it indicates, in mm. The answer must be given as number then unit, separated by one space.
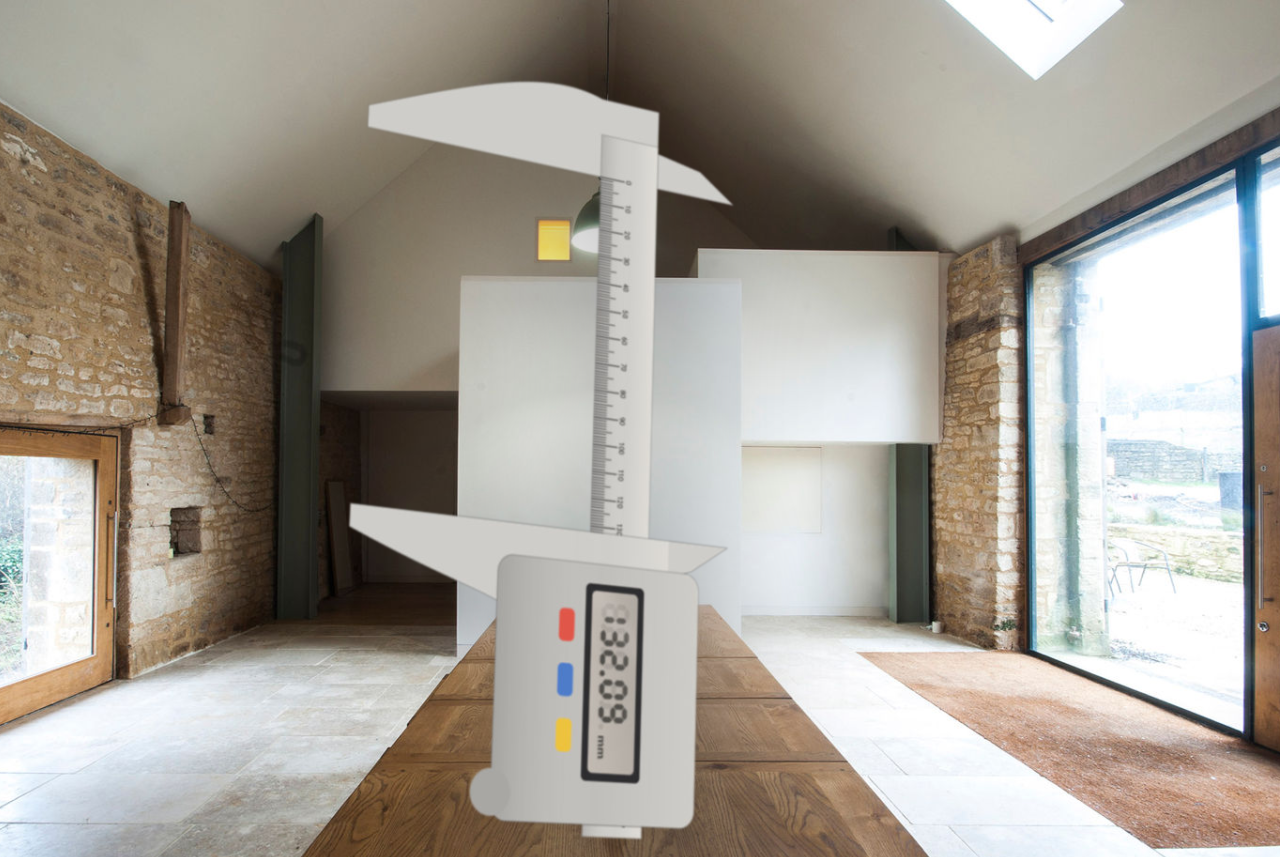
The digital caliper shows 132.09 mm
